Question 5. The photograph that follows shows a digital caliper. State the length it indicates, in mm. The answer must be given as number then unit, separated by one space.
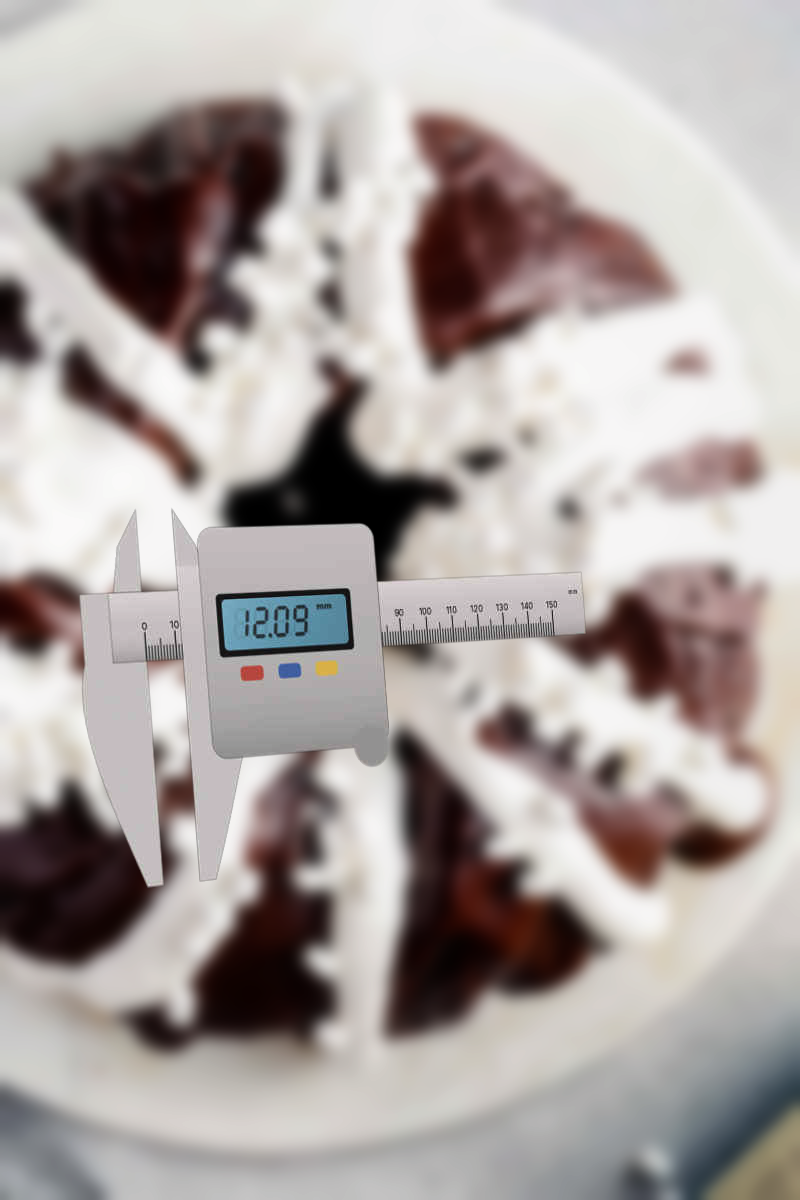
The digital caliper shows 12.09 mm
